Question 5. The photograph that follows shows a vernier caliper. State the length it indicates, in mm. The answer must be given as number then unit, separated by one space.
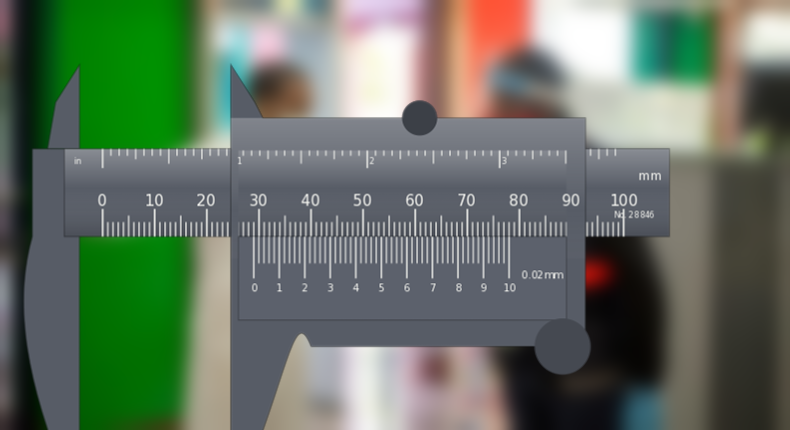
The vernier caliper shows 29.0 mm
